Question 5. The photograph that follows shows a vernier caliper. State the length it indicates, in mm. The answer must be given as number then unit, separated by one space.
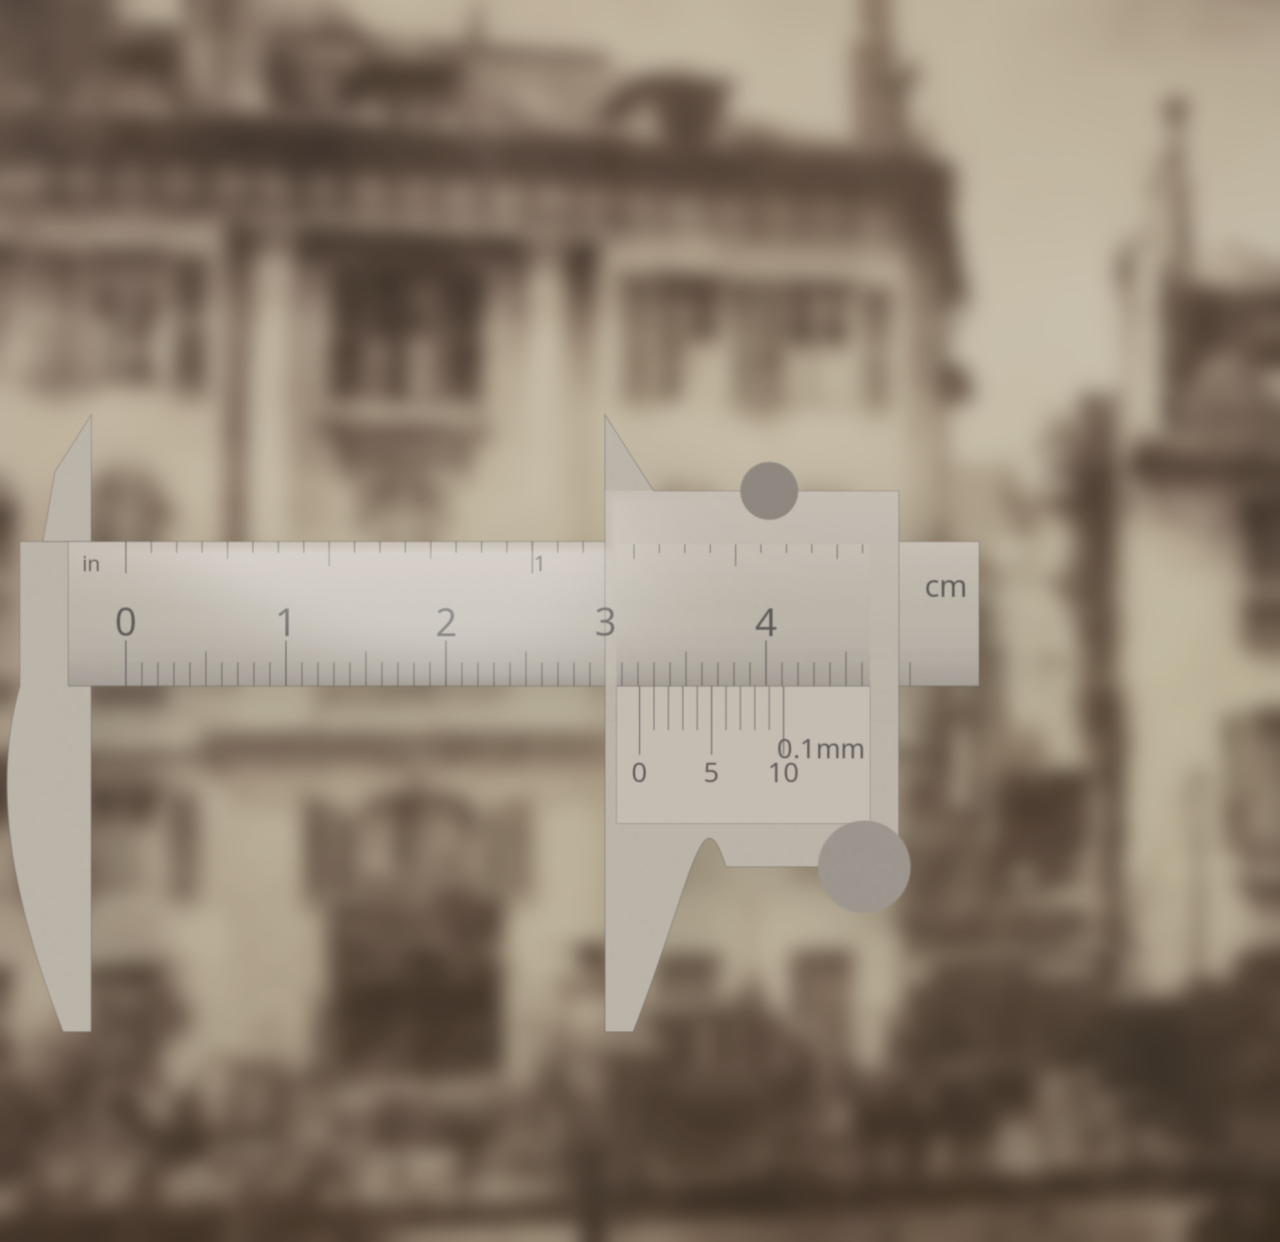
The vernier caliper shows 32.1 mm
